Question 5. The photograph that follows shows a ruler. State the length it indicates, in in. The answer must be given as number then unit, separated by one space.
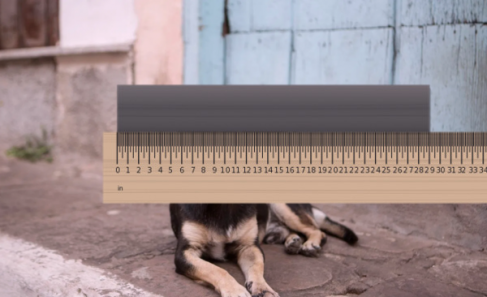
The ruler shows 29 in
